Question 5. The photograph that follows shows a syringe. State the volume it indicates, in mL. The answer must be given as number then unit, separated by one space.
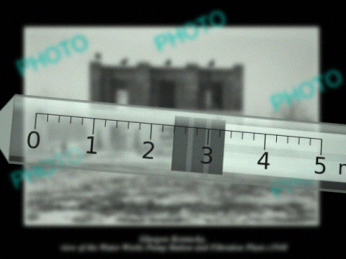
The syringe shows 2.4 mL
